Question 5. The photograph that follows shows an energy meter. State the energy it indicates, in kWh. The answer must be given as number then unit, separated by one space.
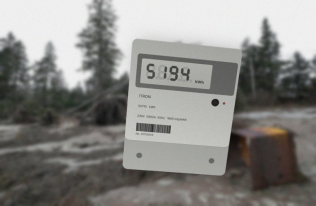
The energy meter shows 5194 kWh
